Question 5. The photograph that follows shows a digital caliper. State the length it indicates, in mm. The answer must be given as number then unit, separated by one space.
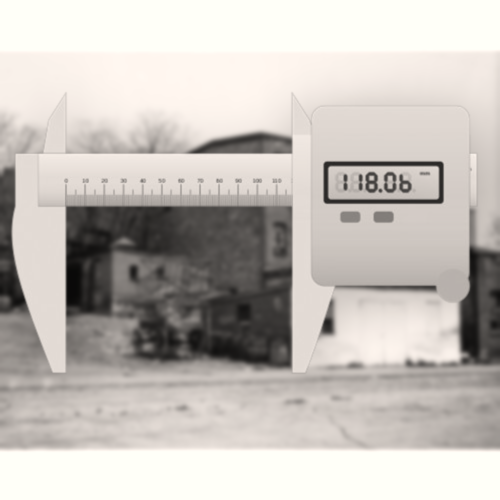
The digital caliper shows 118.06 mm
